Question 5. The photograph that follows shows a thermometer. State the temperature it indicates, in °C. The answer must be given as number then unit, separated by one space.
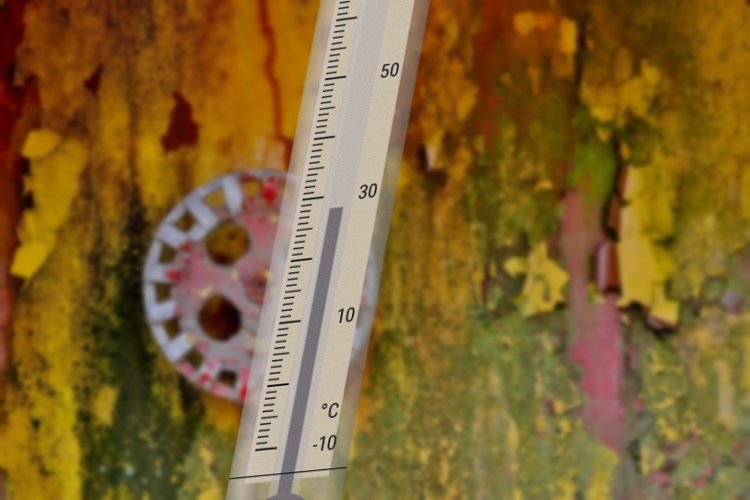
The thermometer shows 28 °C
